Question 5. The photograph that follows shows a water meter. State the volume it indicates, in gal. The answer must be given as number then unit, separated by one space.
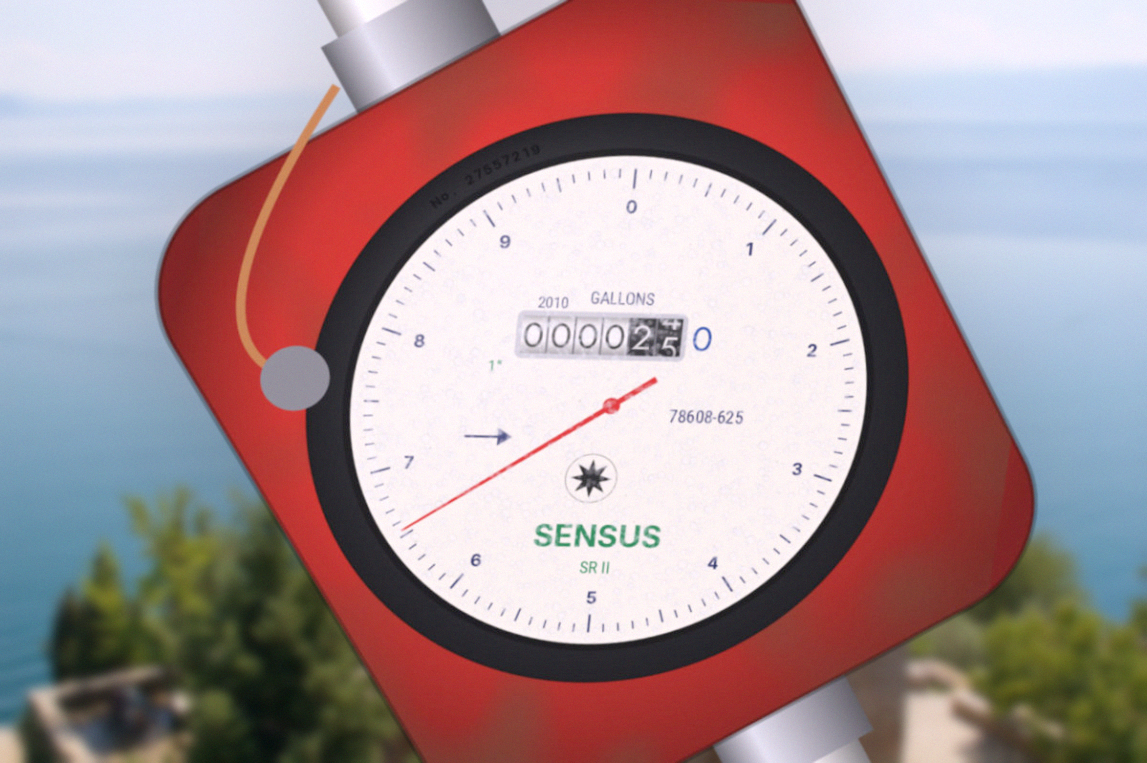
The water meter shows 246.5 gal
